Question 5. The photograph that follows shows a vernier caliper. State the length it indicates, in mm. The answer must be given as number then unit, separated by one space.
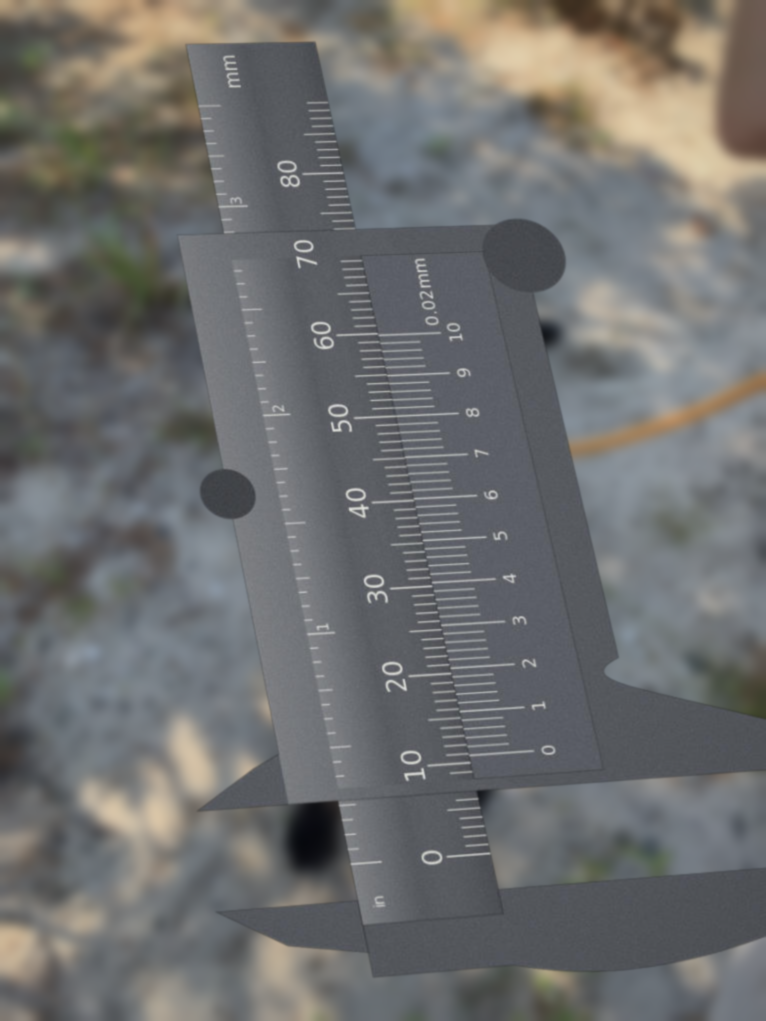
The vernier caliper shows 10.8 mm
